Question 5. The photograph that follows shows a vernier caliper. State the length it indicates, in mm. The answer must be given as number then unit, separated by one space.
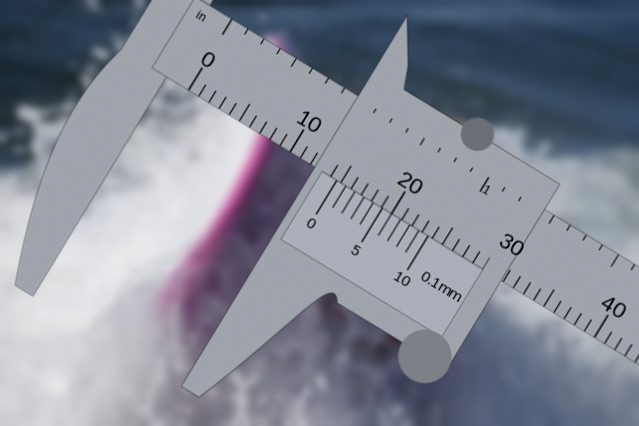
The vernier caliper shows 14.6 mm
